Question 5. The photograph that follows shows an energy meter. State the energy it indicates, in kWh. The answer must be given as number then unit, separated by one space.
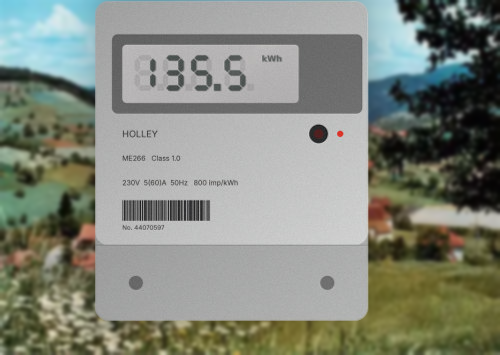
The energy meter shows 135.5 kWh
